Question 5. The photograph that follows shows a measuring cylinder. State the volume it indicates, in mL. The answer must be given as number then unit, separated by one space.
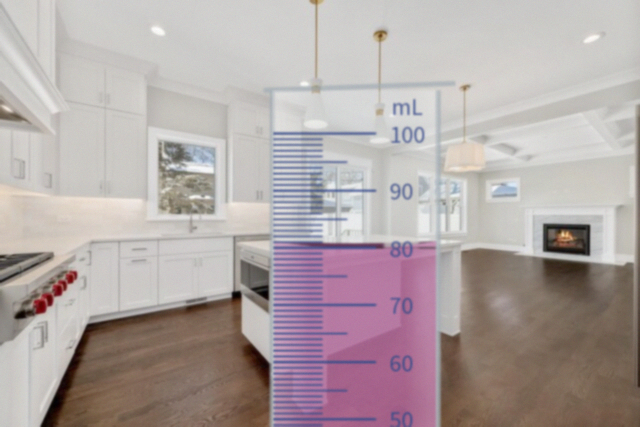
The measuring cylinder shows 80 mL
